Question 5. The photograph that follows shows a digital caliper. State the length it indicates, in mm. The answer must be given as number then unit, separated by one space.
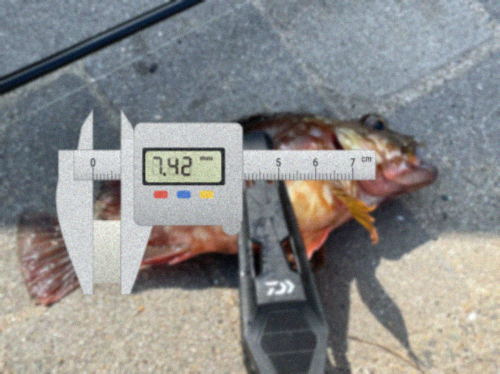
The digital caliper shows 7.42 mm
